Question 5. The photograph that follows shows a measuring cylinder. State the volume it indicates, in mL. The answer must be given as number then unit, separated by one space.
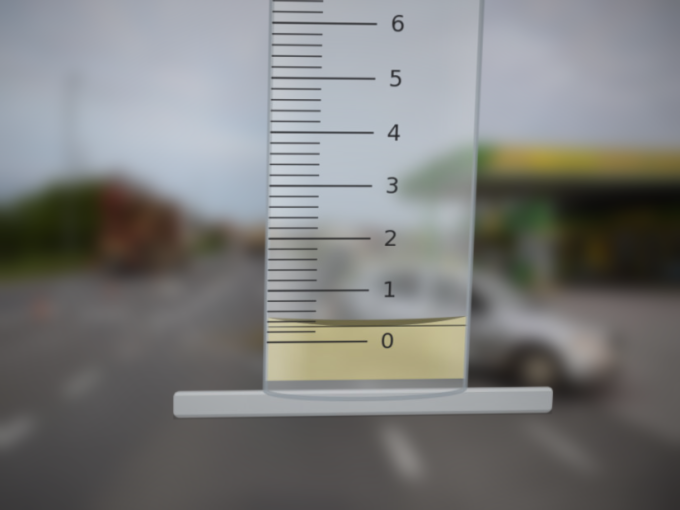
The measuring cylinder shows 0.3 mL
